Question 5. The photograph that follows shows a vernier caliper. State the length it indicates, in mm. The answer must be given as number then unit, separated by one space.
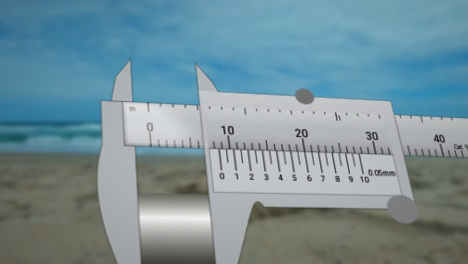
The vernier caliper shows 8.6 mm
